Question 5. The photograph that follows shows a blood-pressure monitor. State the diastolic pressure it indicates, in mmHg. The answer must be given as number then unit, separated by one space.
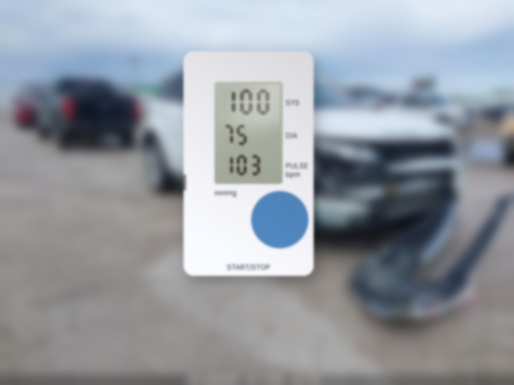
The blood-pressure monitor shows 75 mmHg
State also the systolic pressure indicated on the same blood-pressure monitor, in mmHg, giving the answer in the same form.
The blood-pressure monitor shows 100 mmHg
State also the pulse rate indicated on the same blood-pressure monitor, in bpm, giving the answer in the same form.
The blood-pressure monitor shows 103 bpm
